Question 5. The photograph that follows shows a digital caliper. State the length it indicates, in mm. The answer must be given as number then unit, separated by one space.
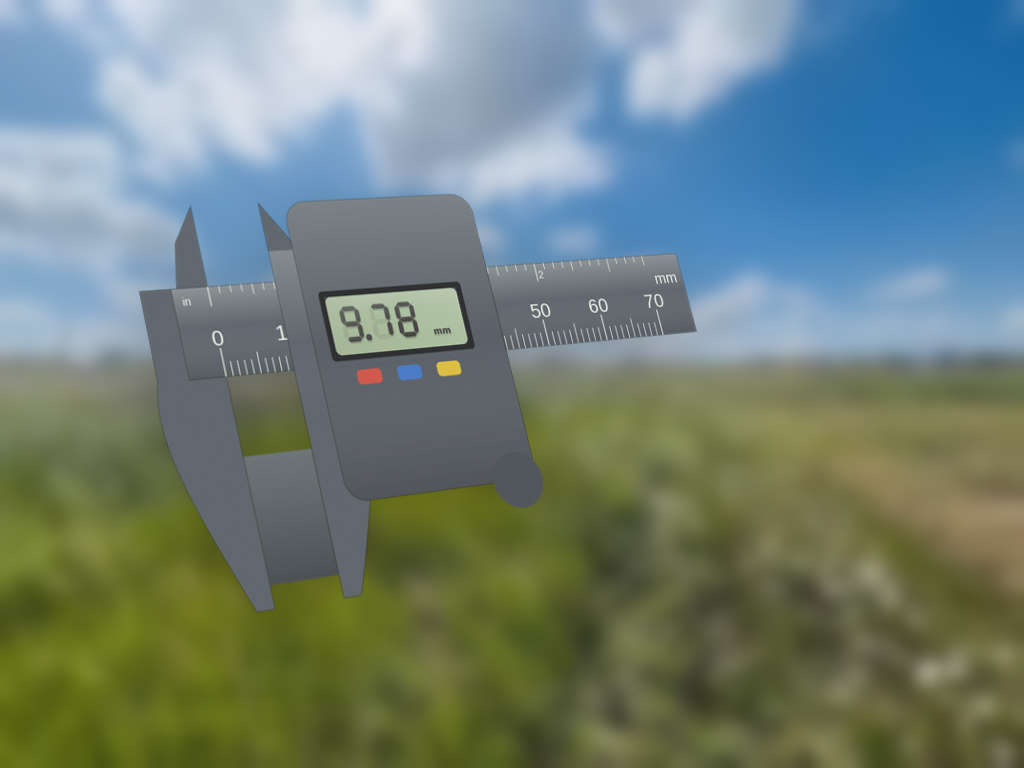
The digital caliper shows 9.78 mm
